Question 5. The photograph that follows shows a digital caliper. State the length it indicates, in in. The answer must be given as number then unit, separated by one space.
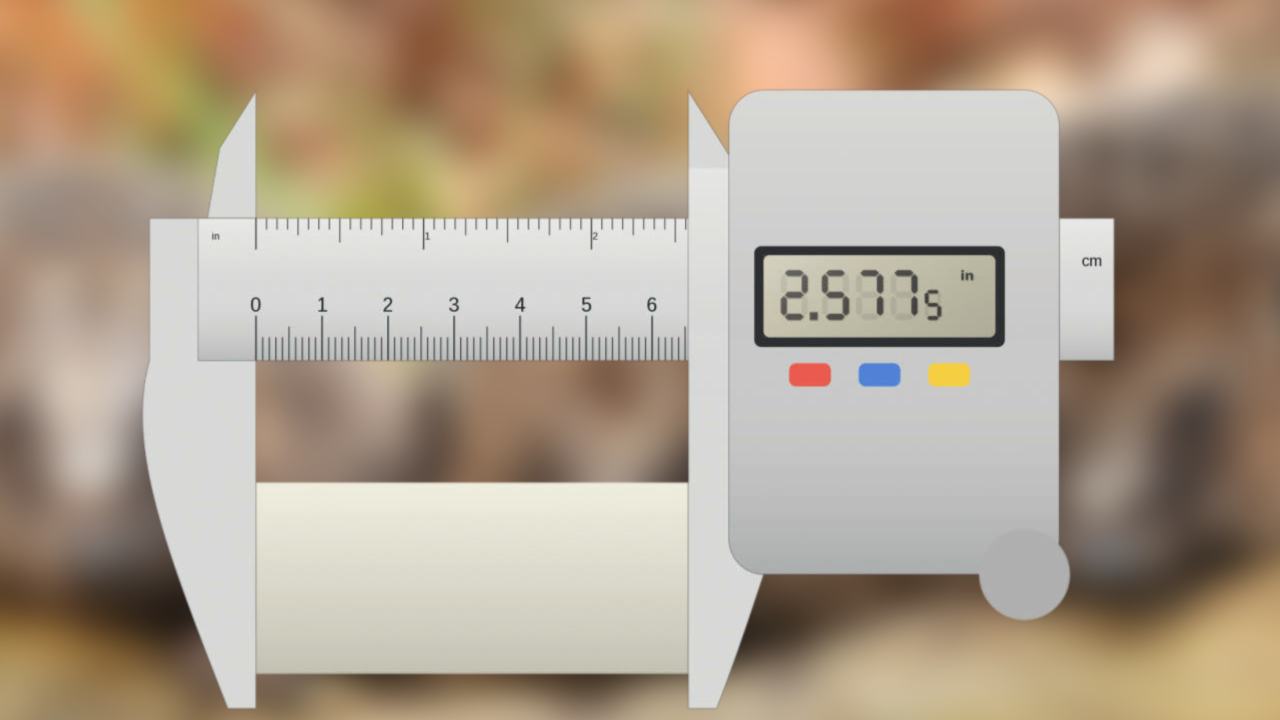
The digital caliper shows 2.5775 in
